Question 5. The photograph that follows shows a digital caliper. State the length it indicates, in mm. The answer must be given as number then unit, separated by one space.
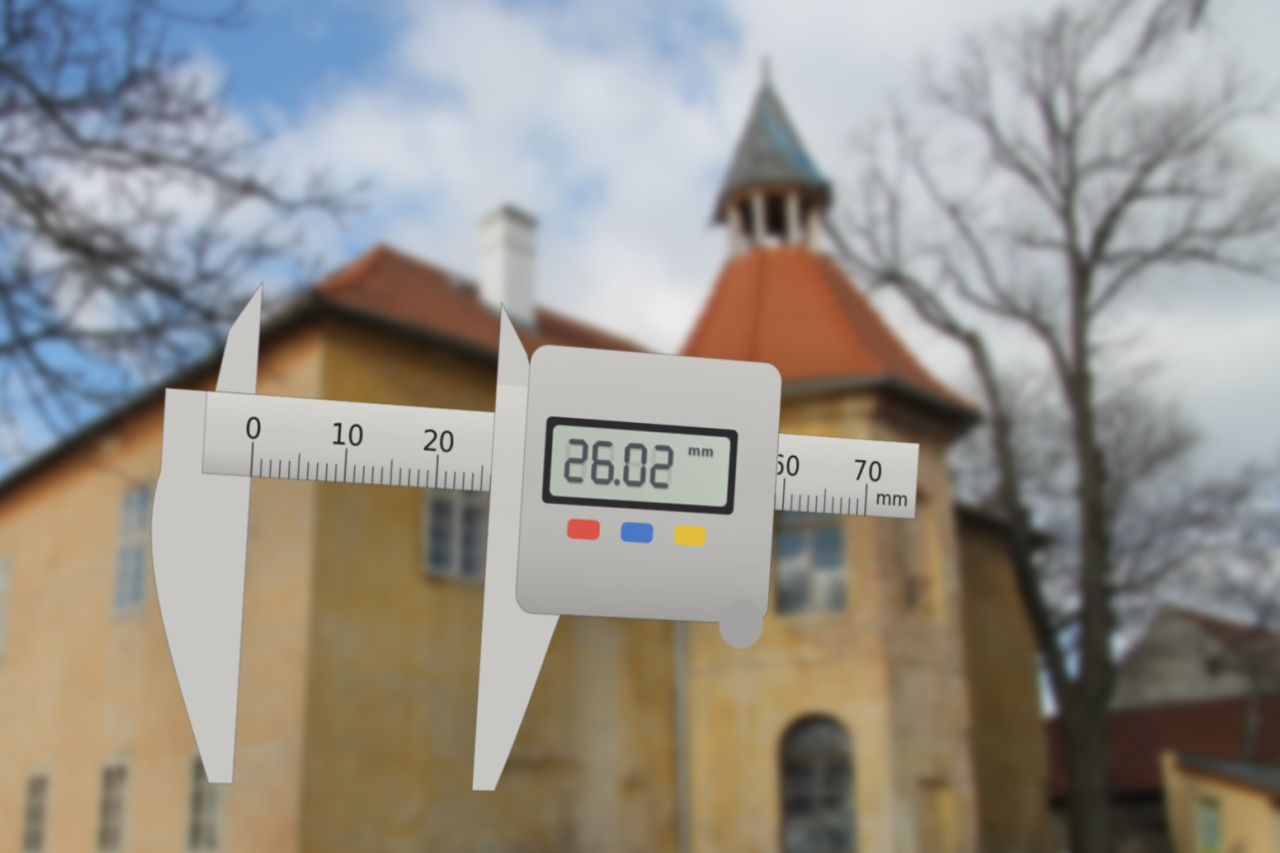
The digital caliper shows 26.02 mm
